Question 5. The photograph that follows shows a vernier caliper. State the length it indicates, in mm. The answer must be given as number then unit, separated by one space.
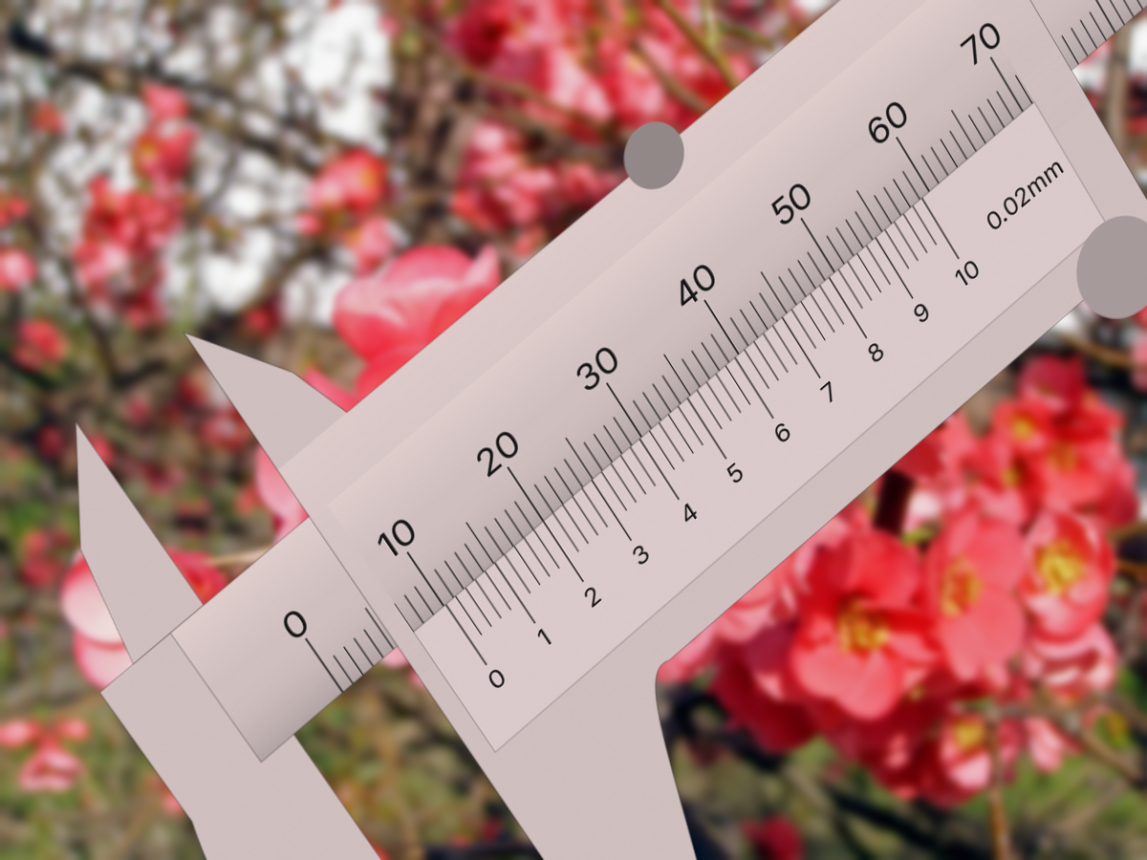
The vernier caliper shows 10.2 mm
